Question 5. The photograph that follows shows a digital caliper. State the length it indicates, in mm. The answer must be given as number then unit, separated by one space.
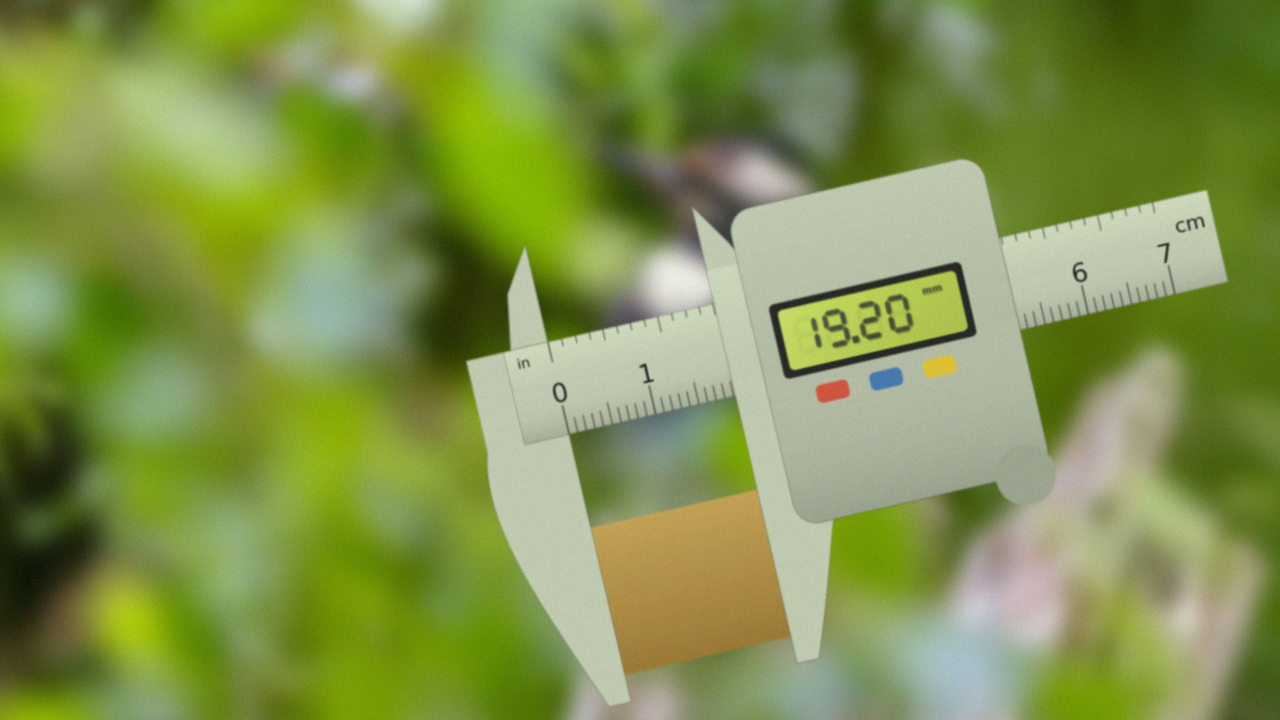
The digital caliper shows 19.20 mm
